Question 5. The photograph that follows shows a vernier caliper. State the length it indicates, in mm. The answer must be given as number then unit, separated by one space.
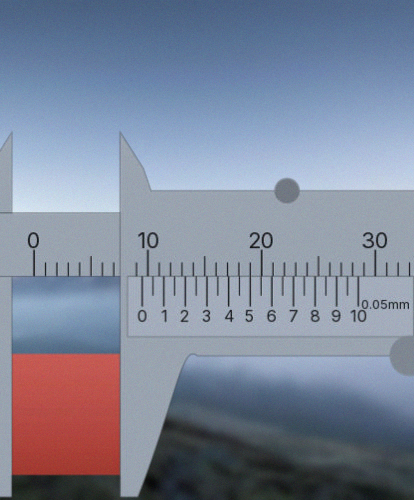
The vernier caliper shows 9.5 mm
